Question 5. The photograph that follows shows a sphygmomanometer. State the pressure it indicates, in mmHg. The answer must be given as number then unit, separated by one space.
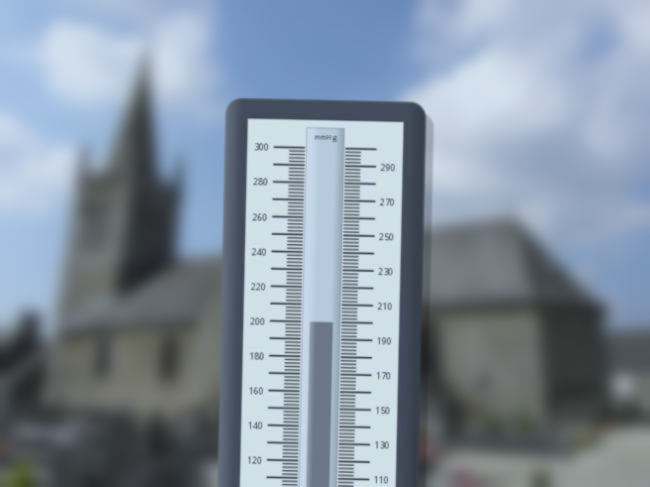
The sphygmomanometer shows 200 mmHg
